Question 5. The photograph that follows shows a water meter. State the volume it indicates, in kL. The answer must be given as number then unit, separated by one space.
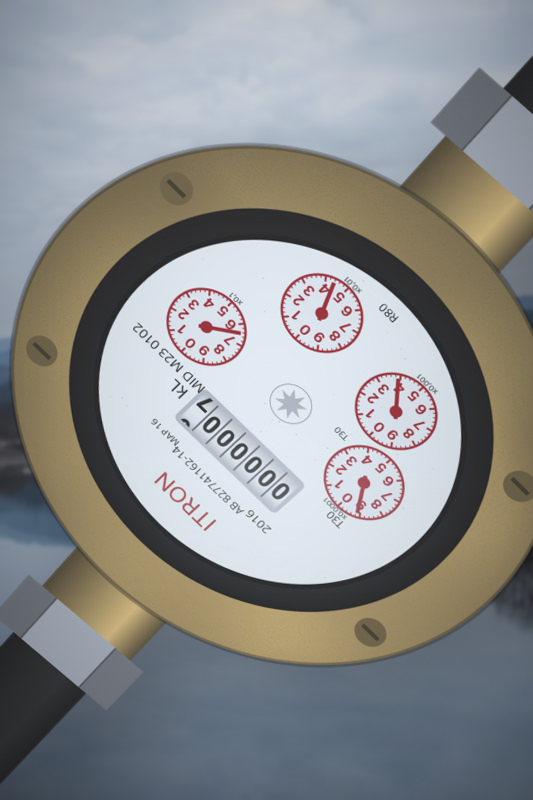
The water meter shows 6.6439 kL
